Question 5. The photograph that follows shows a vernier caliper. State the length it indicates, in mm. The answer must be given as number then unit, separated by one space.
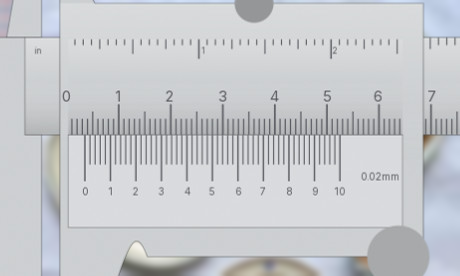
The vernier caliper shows 3.5 mm
